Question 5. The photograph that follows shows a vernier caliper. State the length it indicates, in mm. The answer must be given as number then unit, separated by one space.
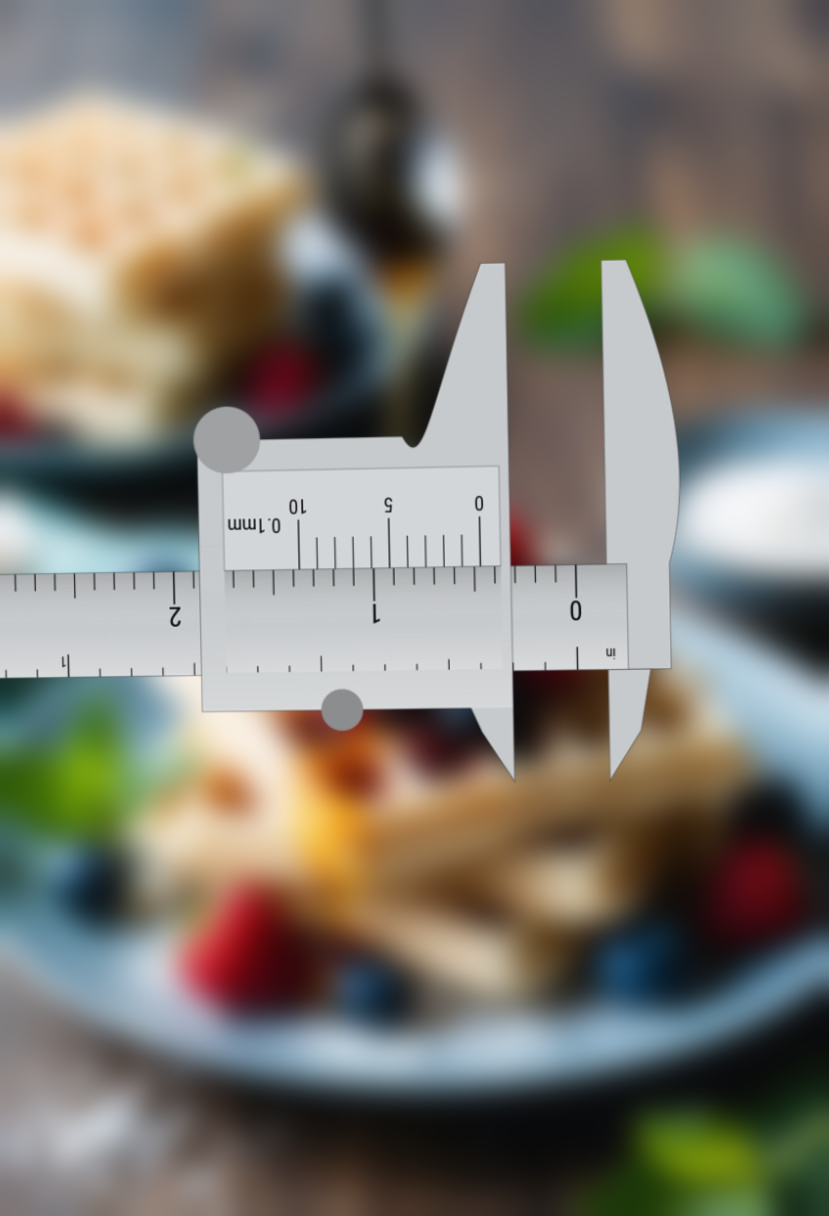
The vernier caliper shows 4.7 mm
